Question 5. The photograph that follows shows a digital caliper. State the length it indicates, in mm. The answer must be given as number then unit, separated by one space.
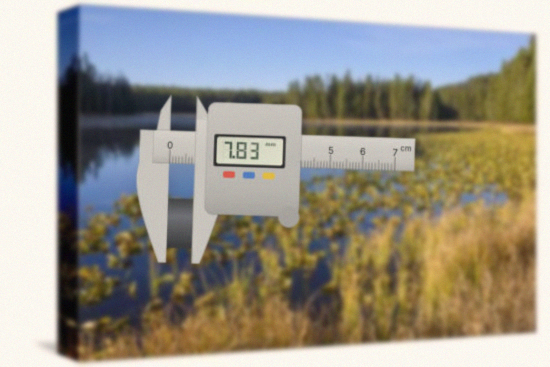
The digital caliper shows 7.83 mm
